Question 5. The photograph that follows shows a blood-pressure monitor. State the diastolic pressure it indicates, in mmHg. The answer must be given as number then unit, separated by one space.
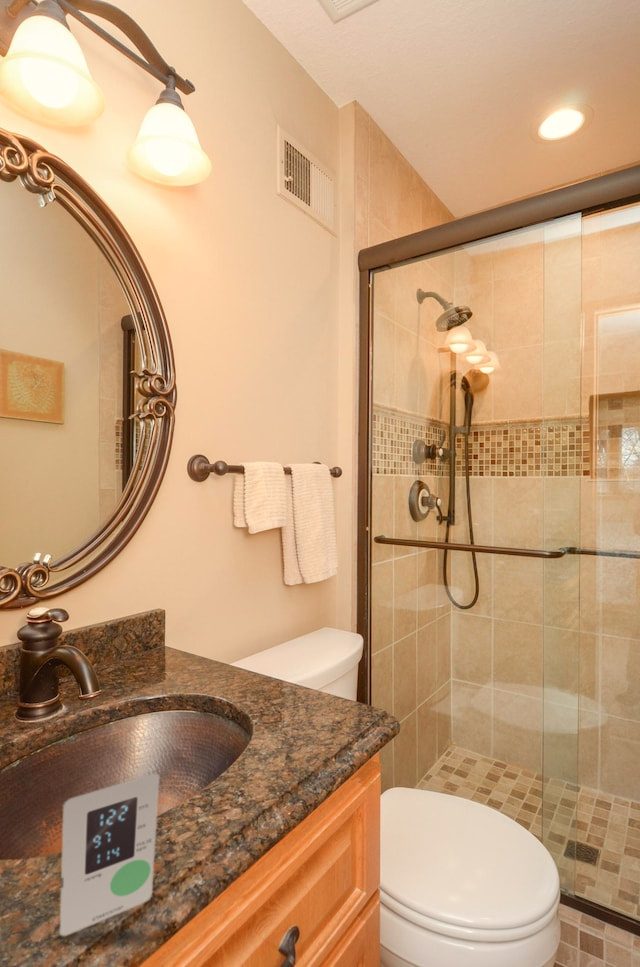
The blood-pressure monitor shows 97 mmHg
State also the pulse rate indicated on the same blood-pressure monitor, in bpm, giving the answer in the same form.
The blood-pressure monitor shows 114 bpm
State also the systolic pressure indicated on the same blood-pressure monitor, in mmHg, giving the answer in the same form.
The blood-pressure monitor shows 122 mmHg
